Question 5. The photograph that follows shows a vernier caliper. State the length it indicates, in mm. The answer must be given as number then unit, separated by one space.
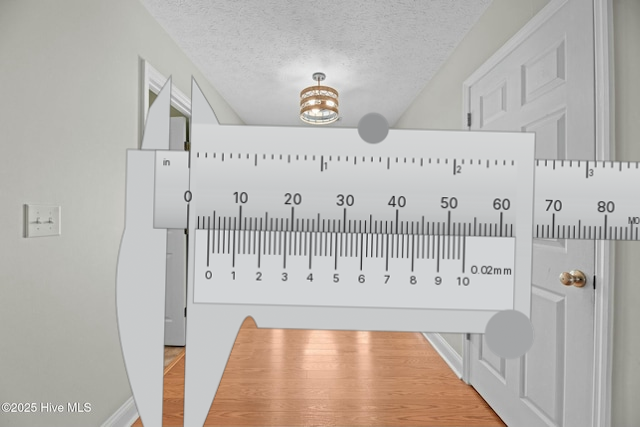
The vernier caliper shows 4.0 mm
